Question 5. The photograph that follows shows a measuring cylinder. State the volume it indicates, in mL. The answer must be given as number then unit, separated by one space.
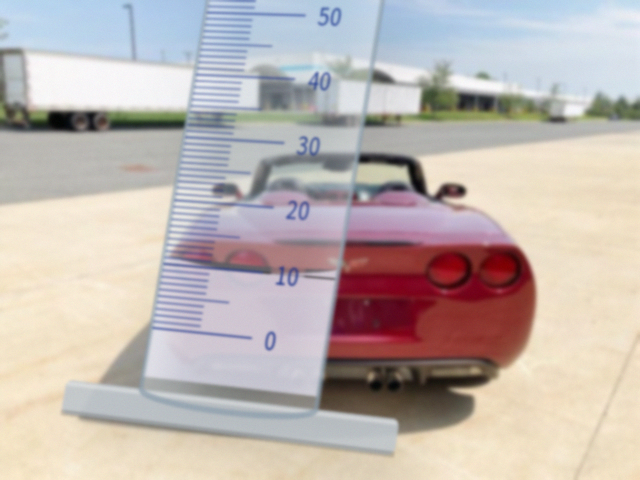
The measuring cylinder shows 10 mL
